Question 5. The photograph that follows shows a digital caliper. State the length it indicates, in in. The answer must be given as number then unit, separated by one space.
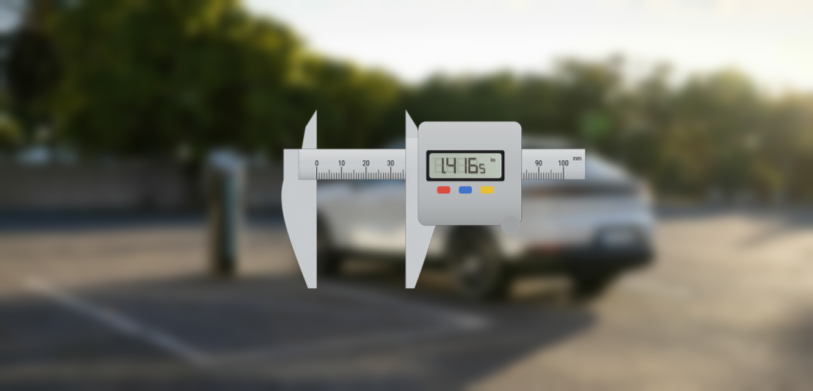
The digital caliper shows 1.4165 in
